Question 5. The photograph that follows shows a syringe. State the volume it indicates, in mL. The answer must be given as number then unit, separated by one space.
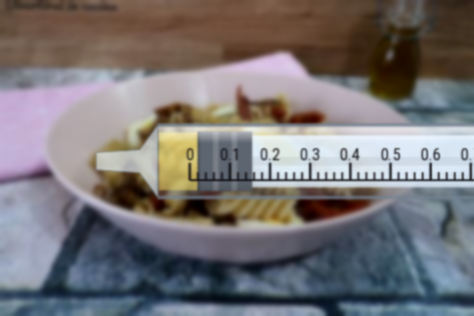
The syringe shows 0.02 mL
